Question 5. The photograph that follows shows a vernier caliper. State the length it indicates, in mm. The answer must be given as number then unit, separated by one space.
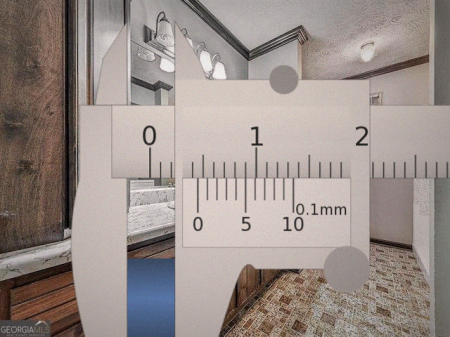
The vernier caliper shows 4.5 mm
